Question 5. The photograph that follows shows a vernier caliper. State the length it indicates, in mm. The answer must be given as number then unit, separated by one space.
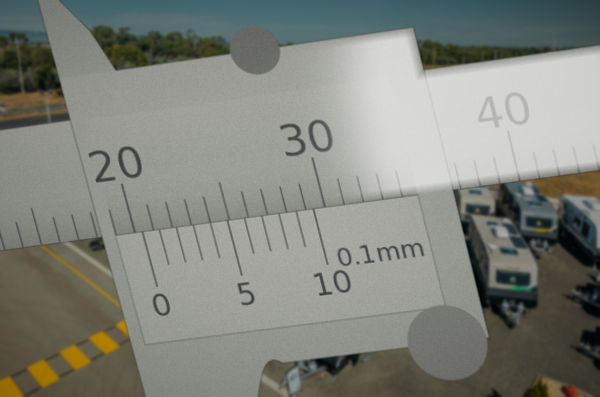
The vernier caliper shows 20.4 mm
